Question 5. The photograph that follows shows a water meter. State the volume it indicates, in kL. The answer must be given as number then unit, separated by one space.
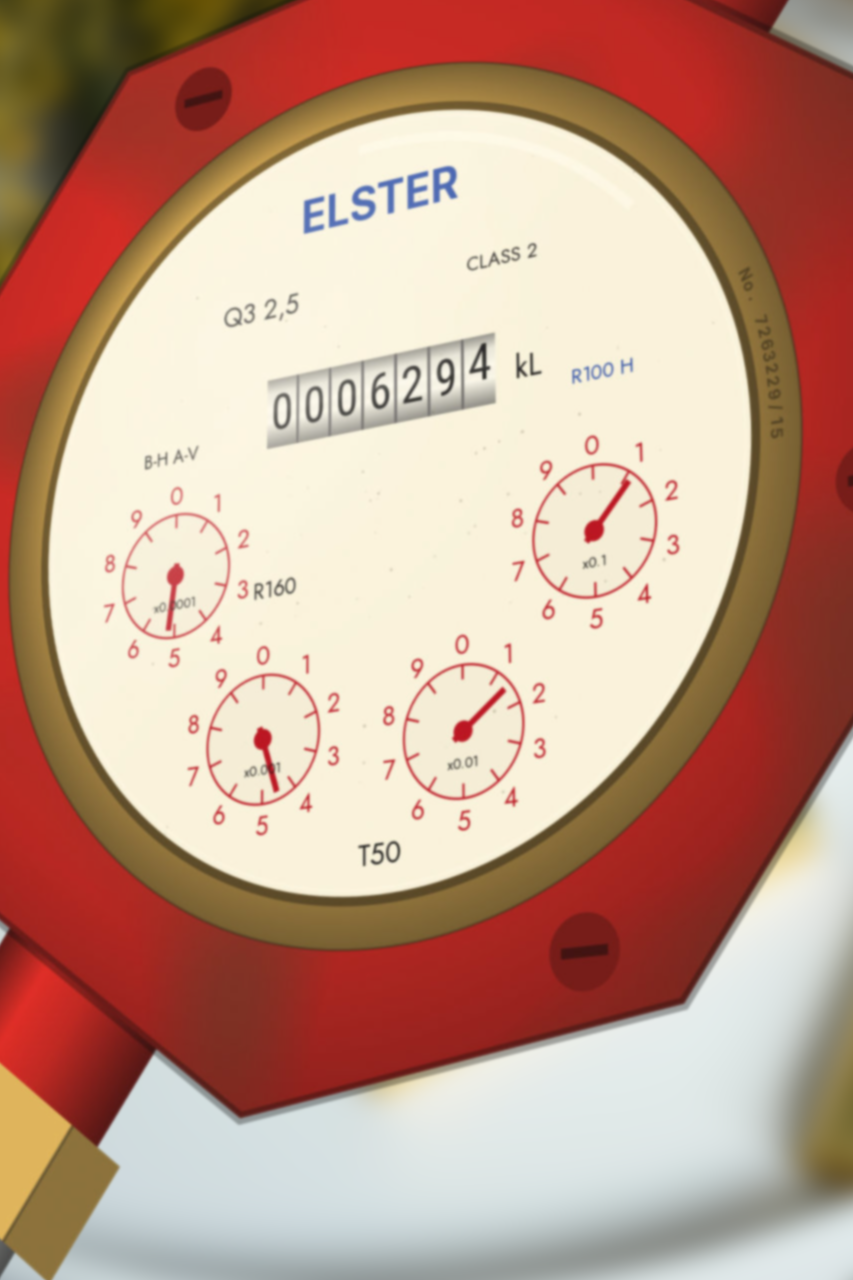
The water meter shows 6294.1145 kL
